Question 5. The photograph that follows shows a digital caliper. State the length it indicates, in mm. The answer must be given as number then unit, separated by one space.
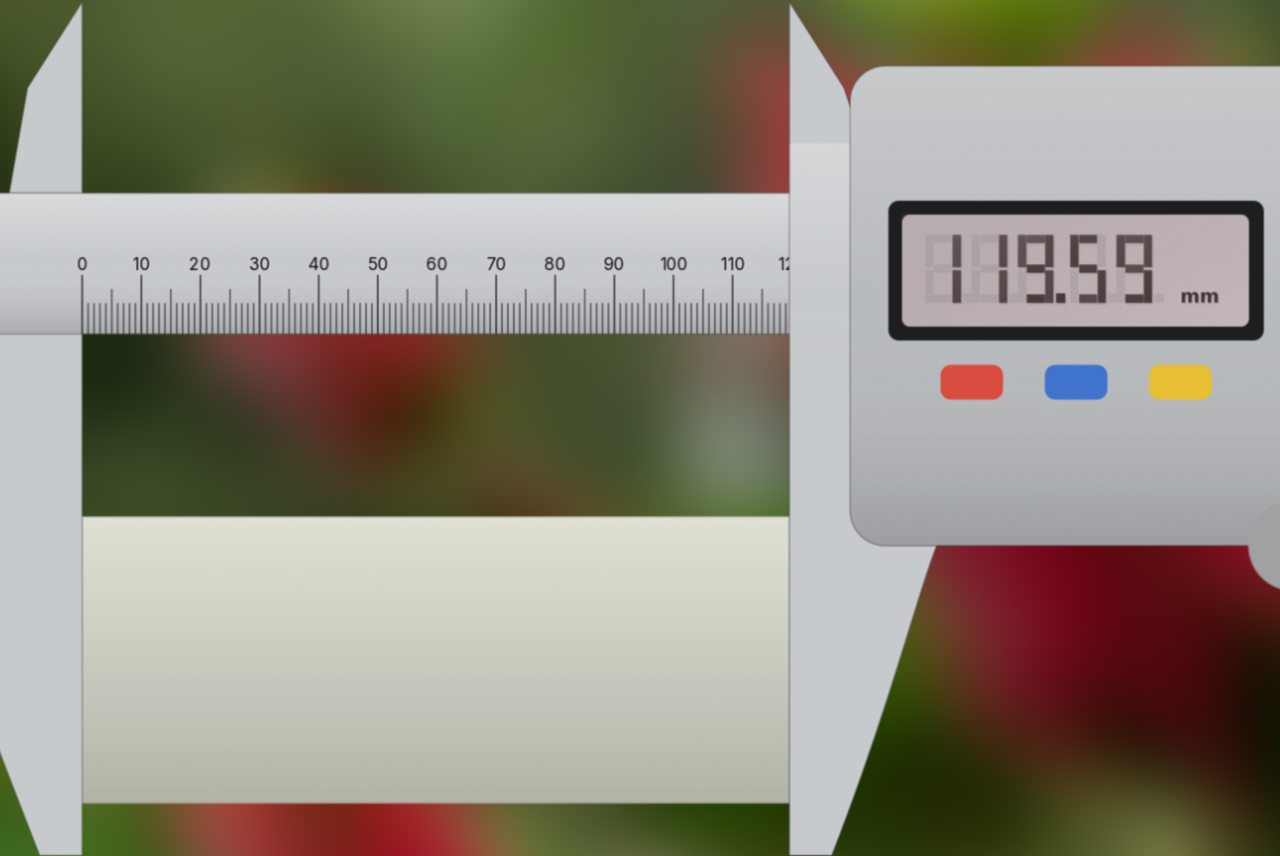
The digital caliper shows 119.59 mm
